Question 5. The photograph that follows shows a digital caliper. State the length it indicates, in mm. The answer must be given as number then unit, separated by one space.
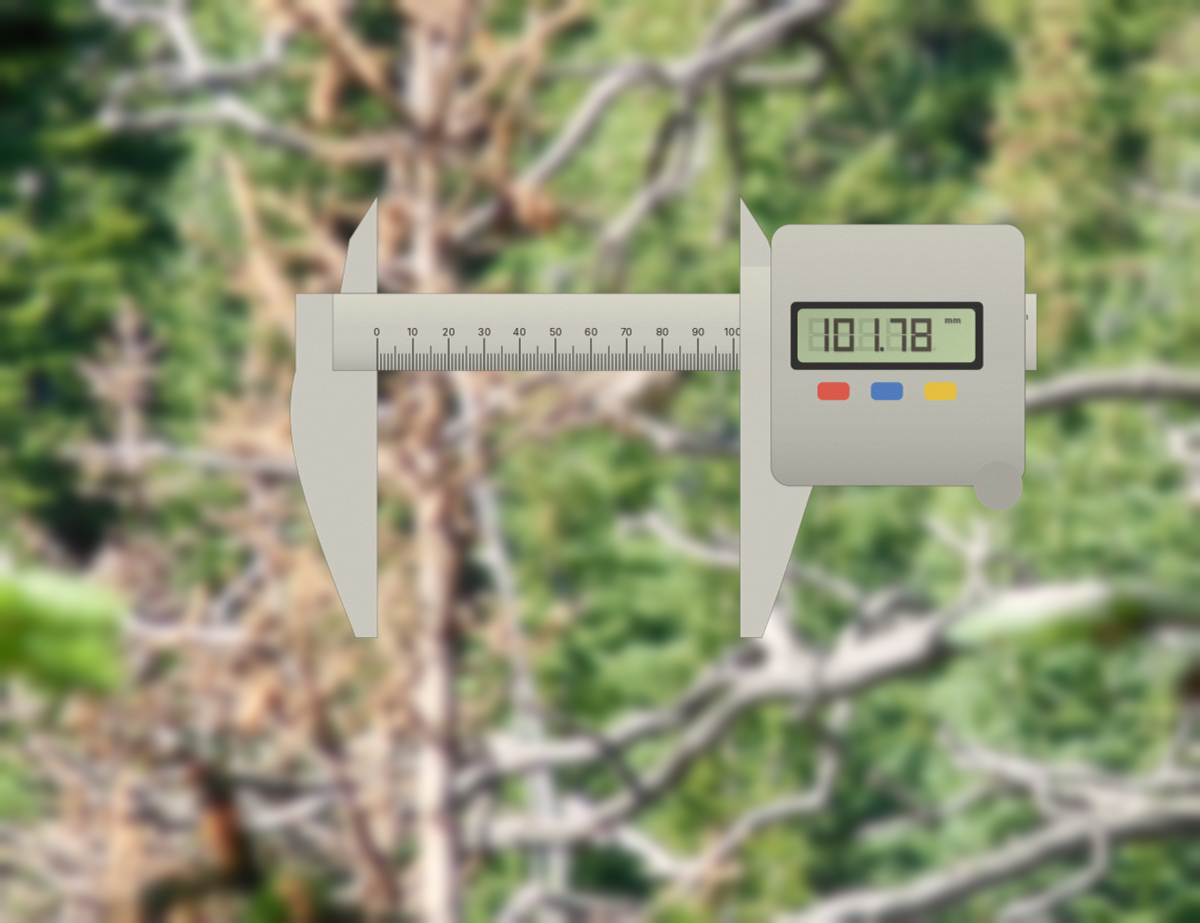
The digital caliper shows 101.78 mm
